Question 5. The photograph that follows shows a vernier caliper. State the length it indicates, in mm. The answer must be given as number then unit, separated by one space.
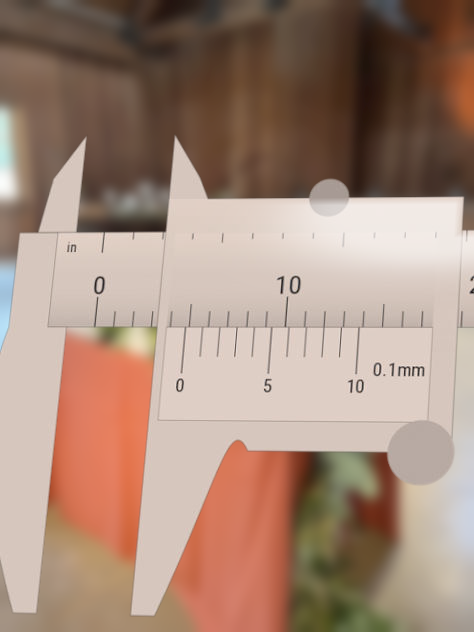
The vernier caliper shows 4.8 mm
